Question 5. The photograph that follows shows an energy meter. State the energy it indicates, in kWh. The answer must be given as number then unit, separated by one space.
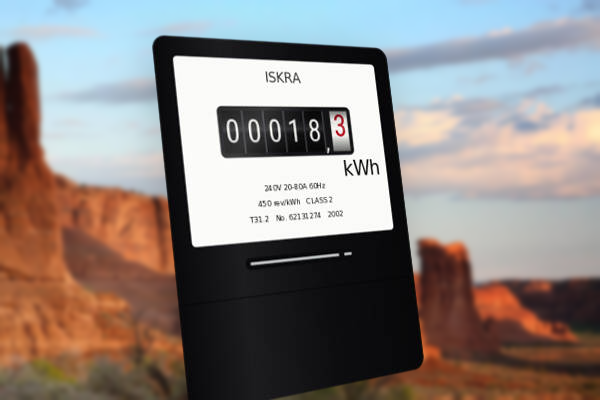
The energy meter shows 18.3 kWh
